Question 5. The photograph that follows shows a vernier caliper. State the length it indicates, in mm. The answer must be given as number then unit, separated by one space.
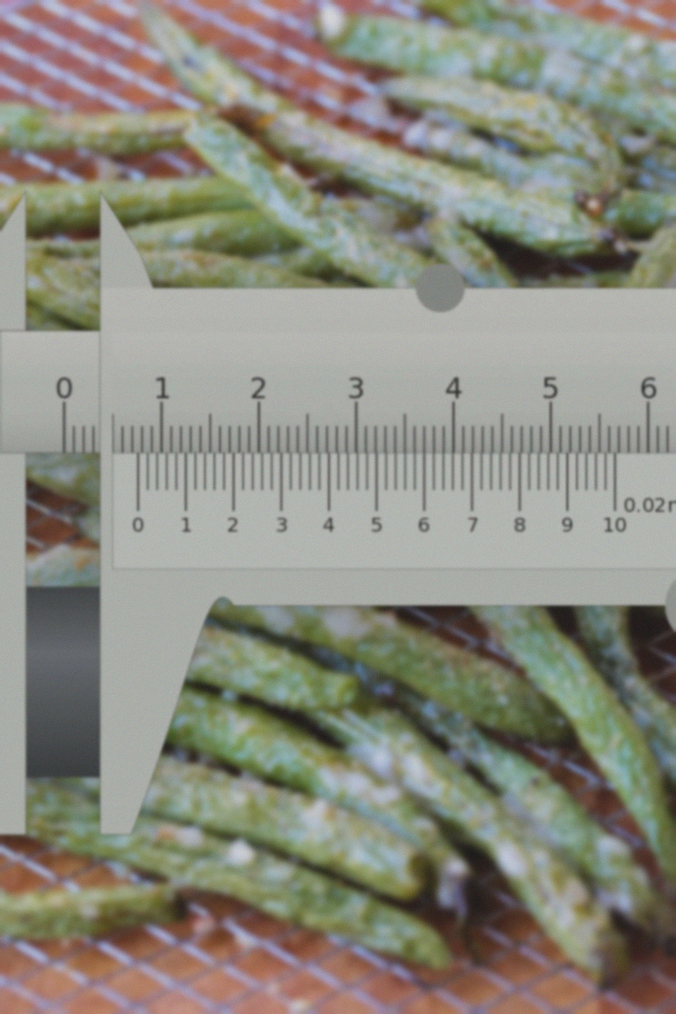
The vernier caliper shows 7.6 mm
